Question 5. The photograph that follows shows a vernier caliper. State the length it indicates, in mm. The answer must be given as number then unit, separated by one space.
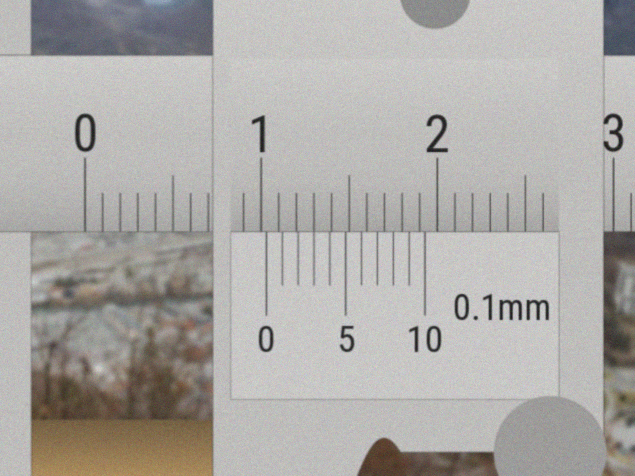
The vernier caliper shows 10.3 mm
